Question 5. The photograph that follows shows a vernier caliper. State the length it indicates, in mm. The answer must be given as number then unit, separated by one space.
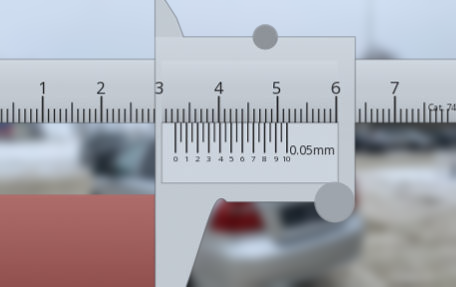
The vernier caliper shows 32.6 mm
